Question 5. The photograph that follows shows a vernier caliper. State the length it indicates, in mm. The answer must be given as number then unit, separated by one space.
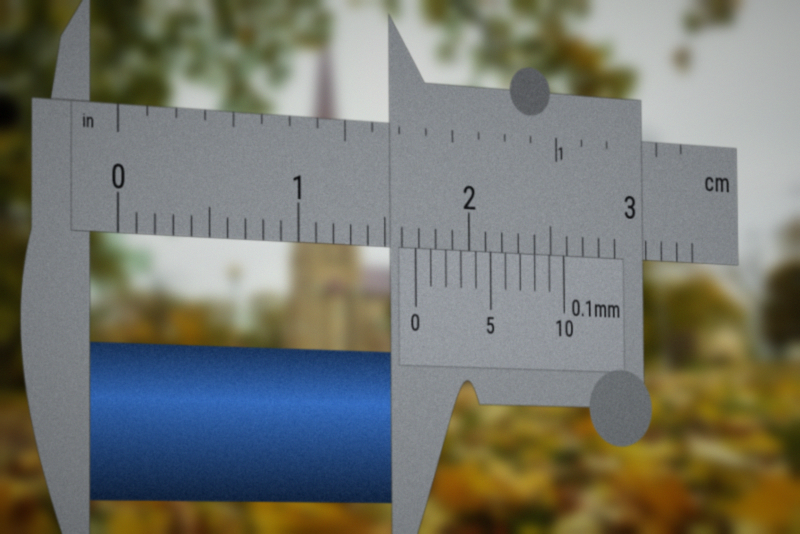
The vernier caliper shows 16.8 mm
